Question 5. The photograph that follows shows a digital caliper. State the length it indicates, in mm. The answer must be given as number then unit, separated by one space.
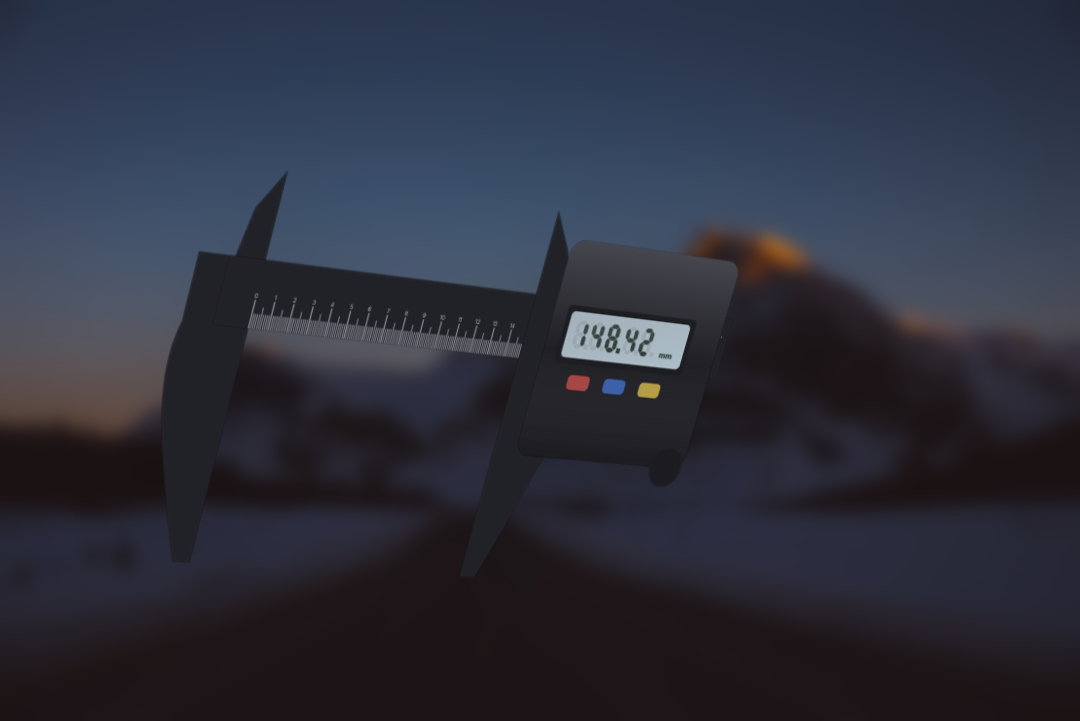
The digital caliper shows 148.42 mm
